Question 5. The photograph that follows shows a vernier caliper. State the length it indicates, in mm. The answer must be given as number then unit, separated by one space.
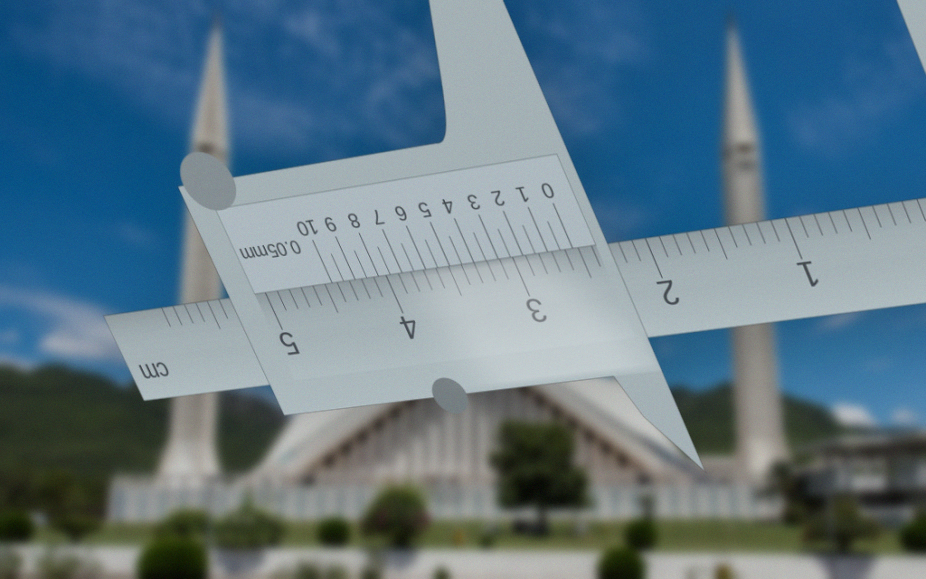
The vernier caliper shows 25.4 mm
